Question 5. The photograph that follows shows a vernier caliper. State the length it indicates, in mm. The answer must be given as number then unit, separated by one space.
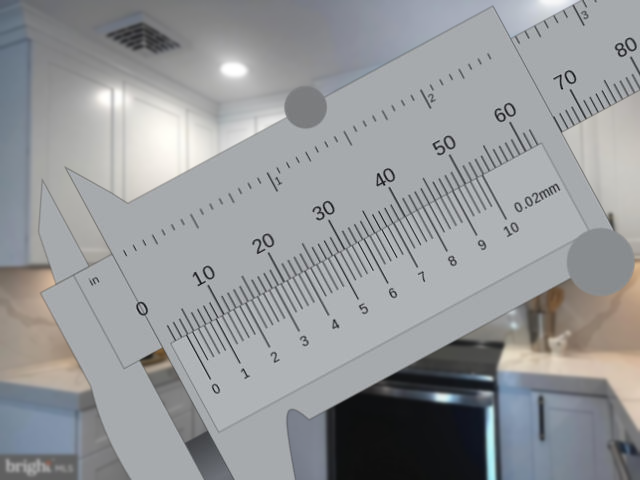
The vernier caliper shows 3.8 mm
